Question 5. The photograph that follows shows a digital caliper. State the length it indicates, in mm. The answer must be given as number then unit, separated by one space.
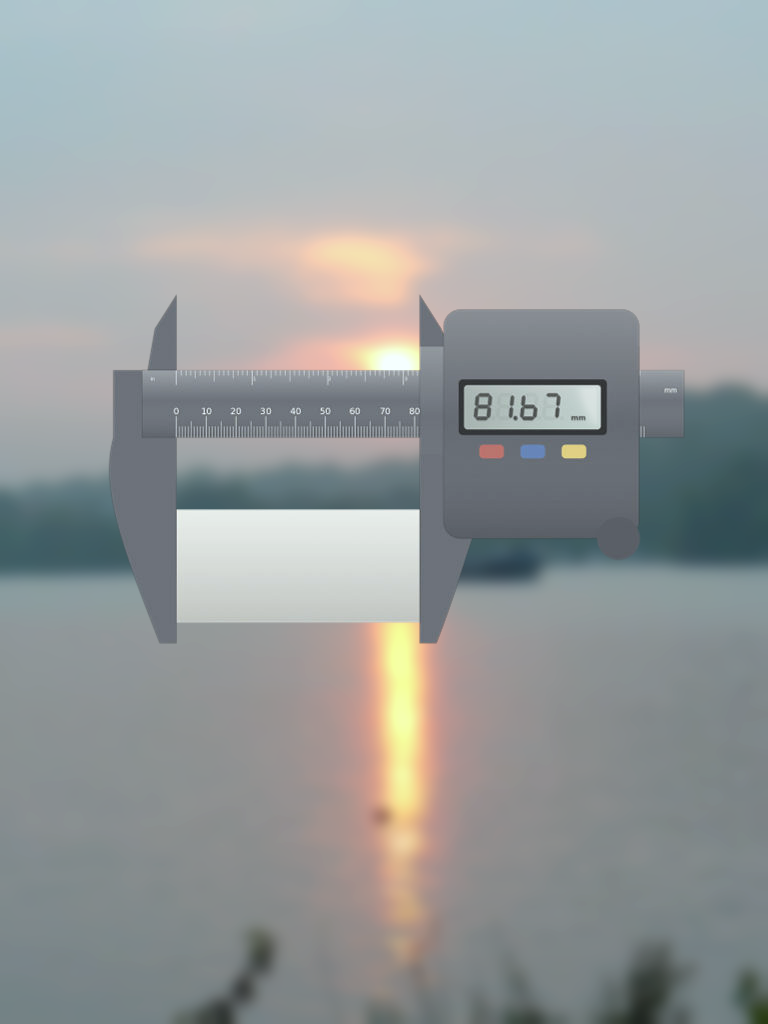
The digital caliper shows 81.67 mm
